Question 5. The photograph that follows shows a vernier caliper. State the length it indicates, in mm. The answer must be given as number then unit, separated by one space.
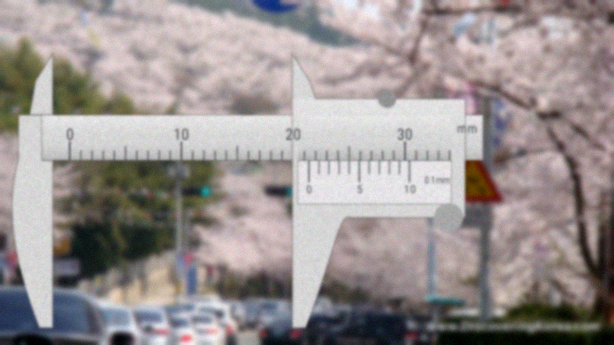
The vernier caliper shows 21.4 mm
